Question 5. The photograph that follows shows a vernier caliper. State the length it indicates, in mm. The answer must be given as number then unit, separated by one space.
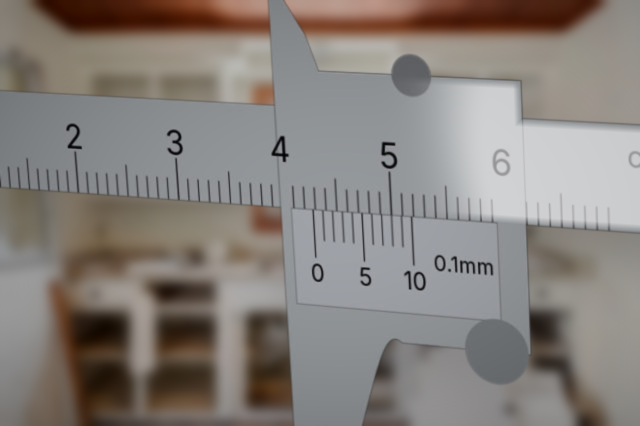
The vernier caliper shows 42.8 mm
